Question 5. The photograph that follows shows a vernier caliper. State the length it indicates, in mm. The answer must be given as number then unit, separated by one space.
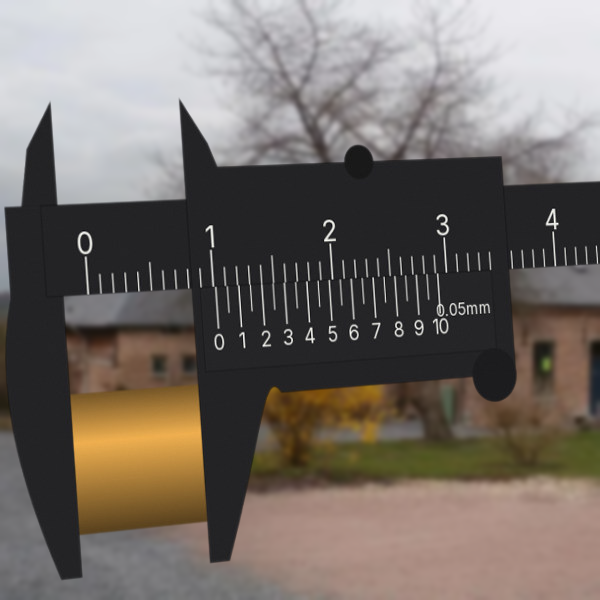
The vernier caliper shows 10.2 mm
